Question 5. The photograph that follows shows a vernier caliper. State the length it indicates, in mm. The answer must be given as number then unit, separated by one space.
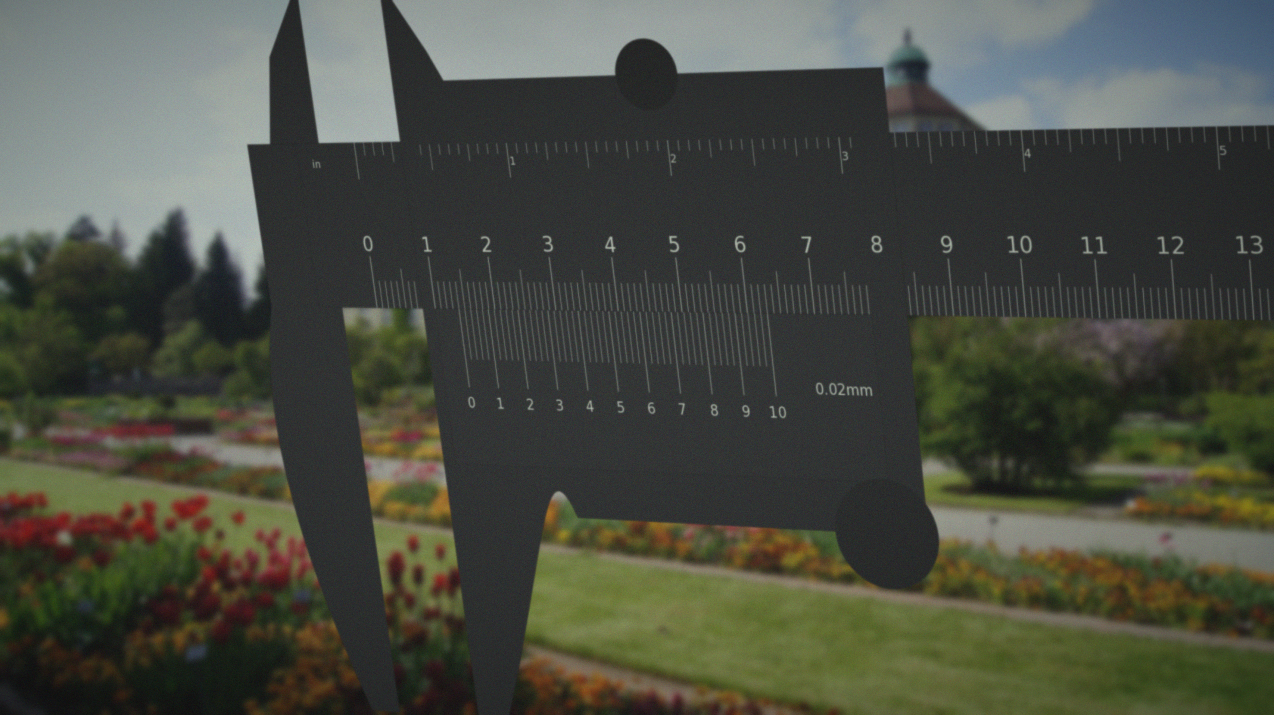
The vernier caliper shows 14.0 mm
